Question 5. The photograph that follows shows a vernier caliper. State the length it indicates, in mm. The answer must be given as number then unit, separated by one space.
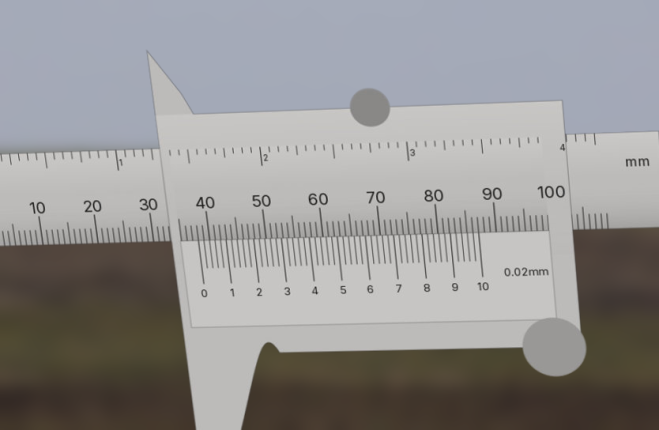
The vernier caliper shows 38.0 mm
